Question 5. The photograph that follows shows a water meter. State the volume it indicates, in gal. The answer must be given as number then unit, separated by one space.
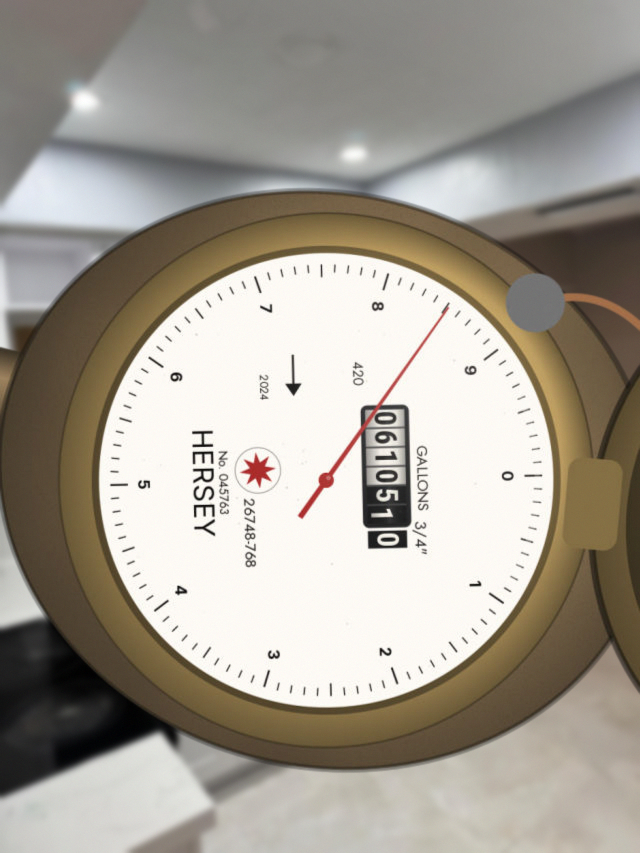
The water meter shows 610508.5 gal
